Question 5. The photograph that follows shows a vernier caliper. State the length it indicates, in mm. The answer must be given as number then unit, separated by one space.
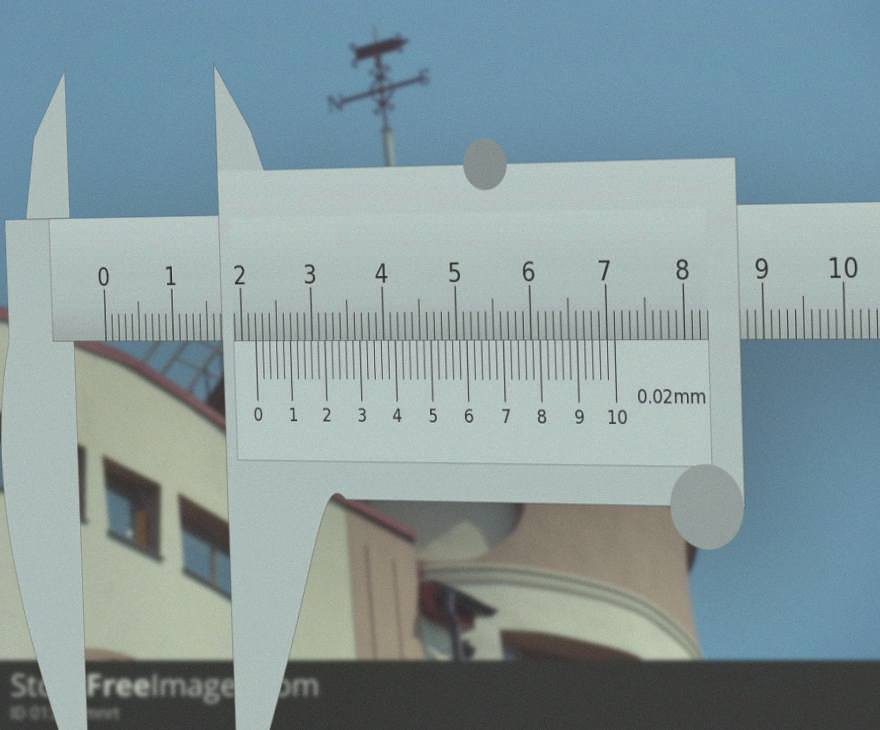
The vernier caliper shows 22.0 mm
